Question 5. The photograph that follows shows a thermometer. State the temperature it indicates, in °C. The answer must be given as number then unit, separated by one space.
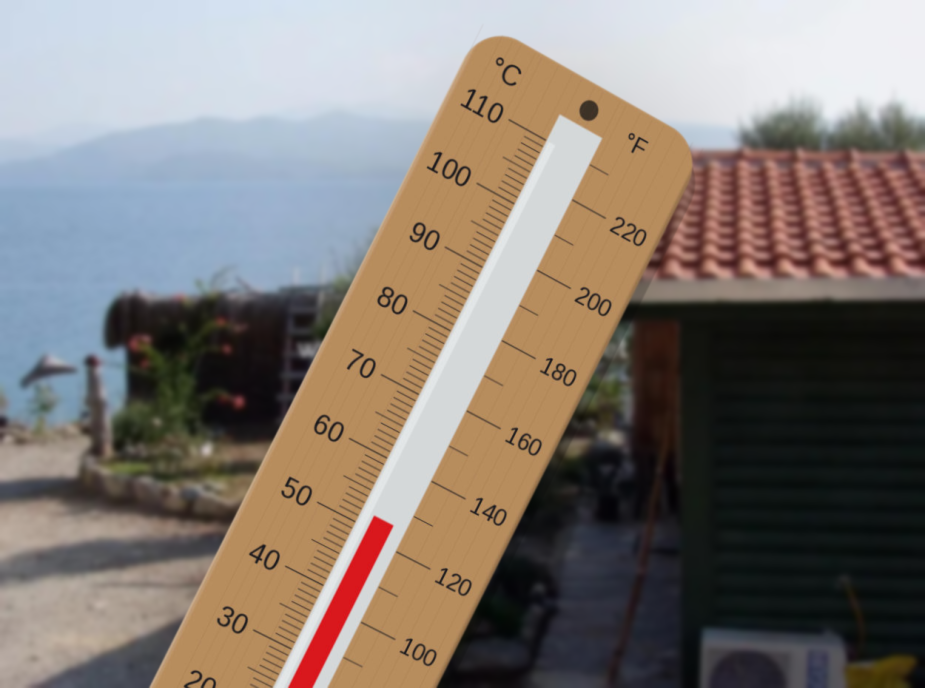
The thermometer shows 52 °C
